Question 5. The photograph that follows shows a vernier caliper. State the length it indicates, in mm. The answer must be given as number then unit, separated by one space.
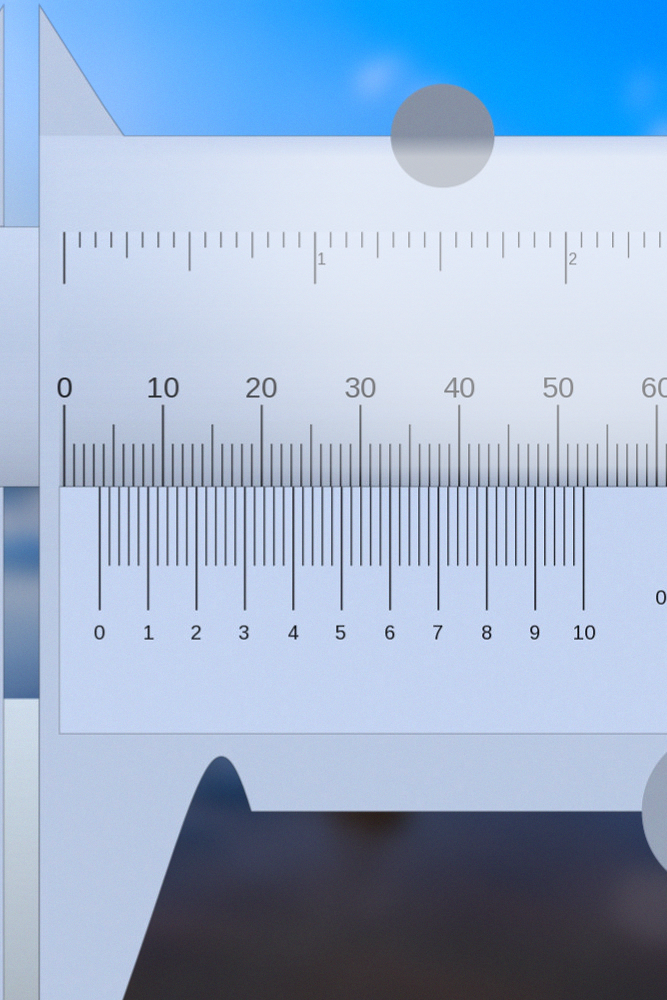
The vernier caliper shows 3.6 mm
